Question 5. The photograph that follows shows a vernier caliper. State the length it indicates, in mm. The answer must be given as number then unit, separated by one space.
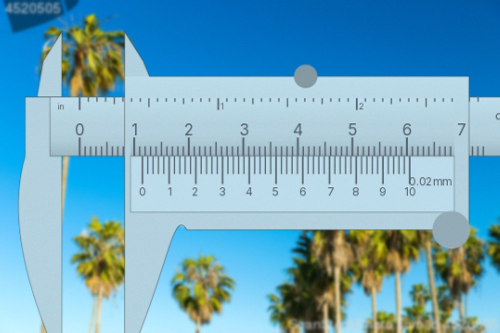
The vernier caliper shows 11.5 mm
